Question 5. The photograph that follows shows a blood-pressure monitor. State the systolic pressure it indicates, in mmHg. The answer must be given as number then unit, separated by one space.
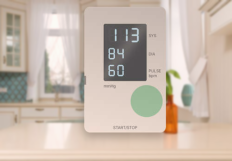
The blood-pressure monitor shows 113 mmHg
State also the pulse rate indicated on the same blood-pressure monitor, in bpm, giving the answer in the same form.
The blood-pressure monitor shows 60 bpm
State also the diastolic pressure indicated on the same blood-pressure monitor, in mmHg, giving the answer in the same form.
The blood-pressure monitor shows 84 mmHg
